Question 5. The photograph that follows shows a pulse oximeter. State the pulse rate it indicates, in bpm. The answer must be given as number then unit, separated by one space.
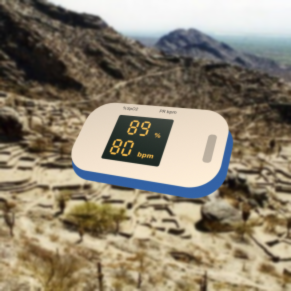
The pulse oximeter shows 80 bpm
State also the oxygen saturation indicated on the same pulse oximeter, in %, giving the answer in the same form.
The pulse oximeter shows 89 %
